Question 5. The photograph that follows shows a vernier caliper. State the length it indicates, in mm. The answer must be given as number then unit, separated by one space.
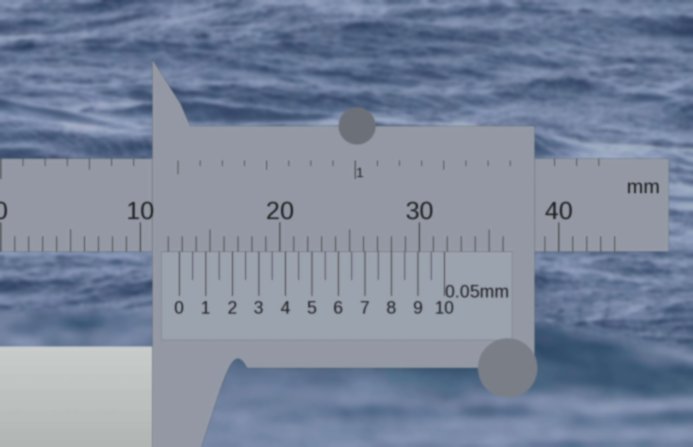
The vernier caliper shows 12.8 mm
